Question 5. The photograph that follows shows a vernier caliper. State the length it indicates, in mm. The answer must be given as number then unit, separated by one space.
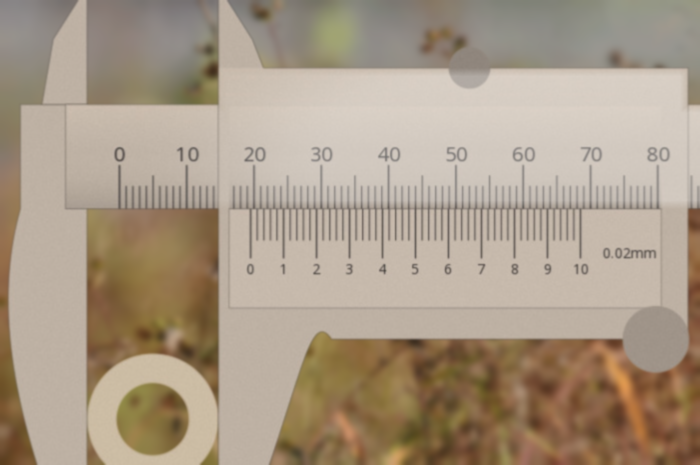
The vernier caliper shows 19.5 mm
